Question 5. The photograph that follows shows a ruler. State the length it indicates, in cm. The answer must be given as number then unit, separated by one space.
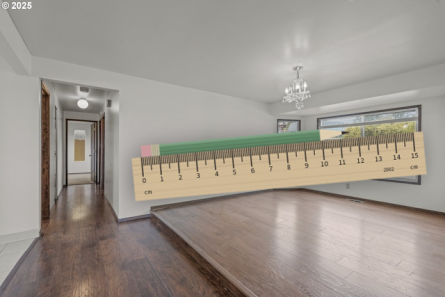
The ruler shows 11.5 cm
